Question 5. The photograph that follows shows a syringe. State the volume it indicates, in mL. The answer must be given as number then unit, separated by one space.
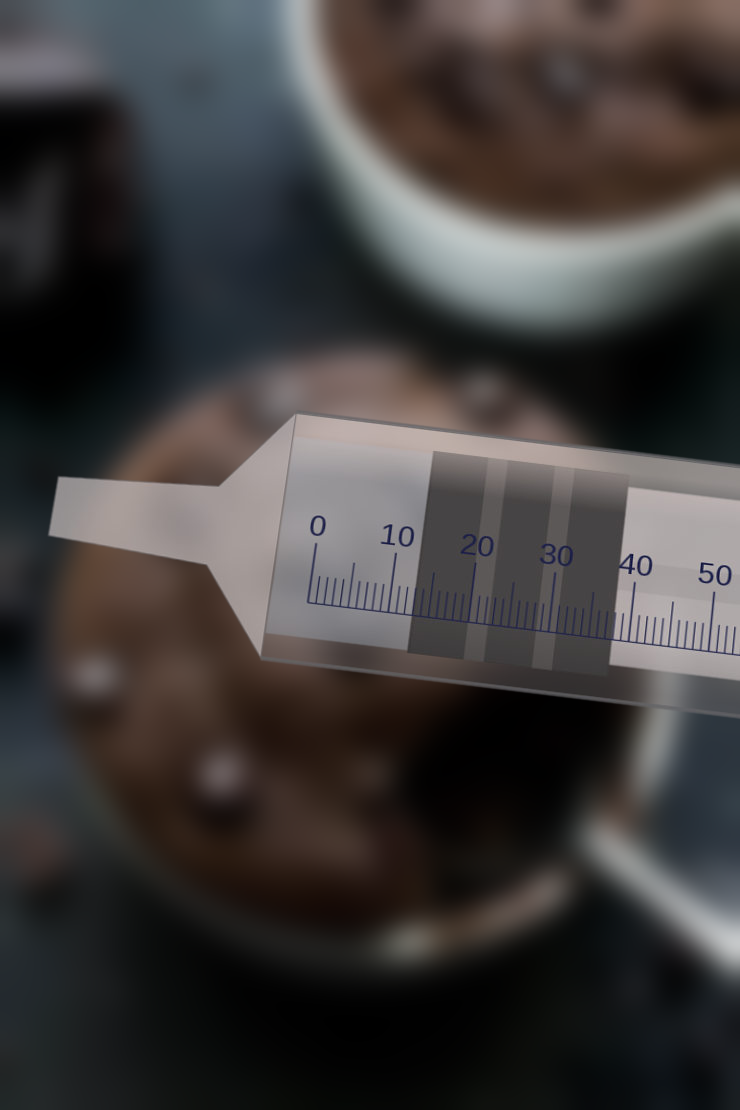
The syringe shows 13 mL
